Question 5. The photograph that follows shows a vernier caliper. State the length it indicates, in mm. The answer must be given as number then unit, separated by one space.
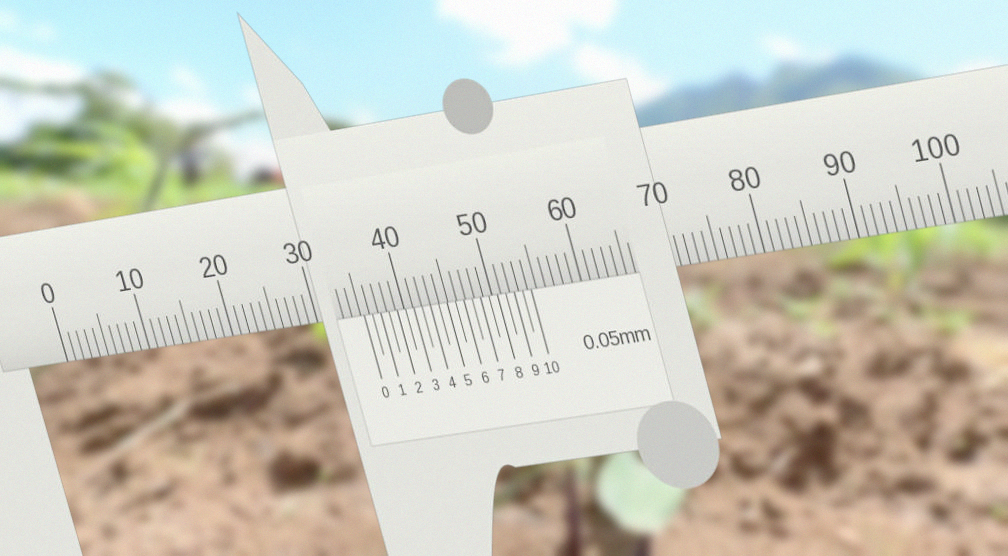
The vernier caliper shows 35.4 mm
